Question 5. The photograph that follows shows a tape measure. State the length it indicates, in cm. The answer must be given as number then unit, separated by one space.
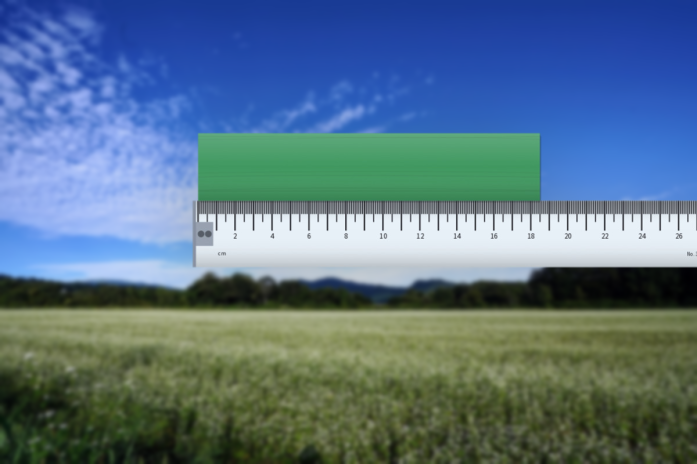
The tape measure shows 18.5 cm
